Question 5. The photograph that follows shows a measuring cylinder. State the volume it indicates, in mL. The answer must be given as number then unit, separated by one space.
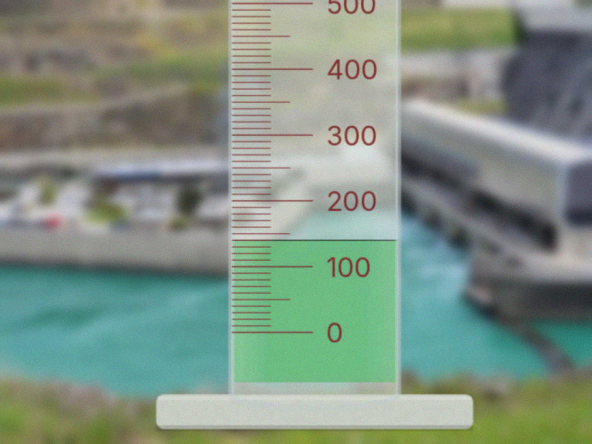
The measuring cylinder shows 140 mL
